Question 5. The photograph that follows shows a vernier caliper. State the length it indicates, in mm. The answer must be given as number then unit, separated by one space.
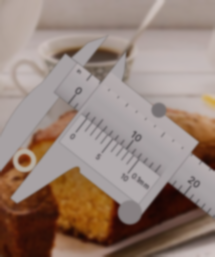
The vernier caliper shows 3.2 mm
